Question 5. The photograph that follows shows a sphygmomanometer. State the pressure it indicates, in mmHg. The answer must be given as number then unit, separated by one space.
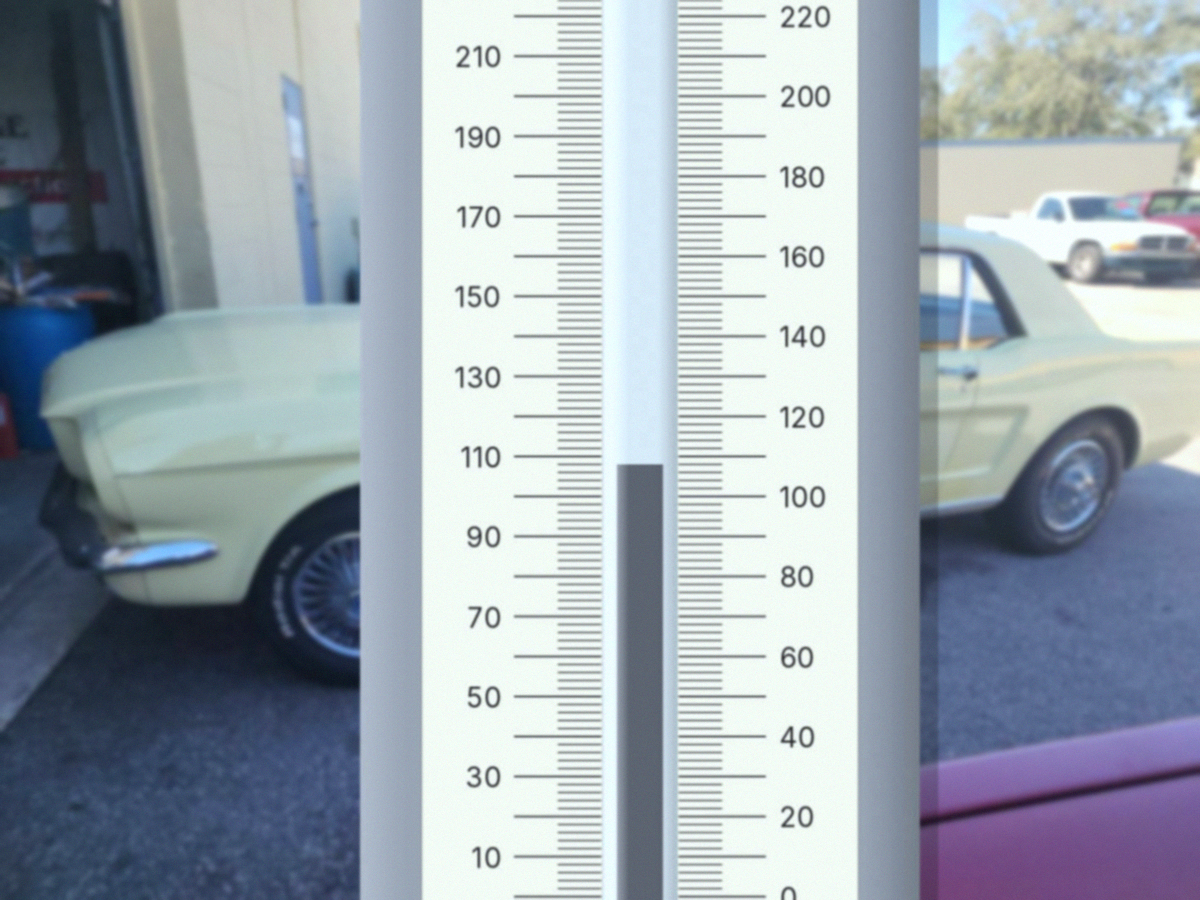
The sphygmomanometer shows 108 mmHg
